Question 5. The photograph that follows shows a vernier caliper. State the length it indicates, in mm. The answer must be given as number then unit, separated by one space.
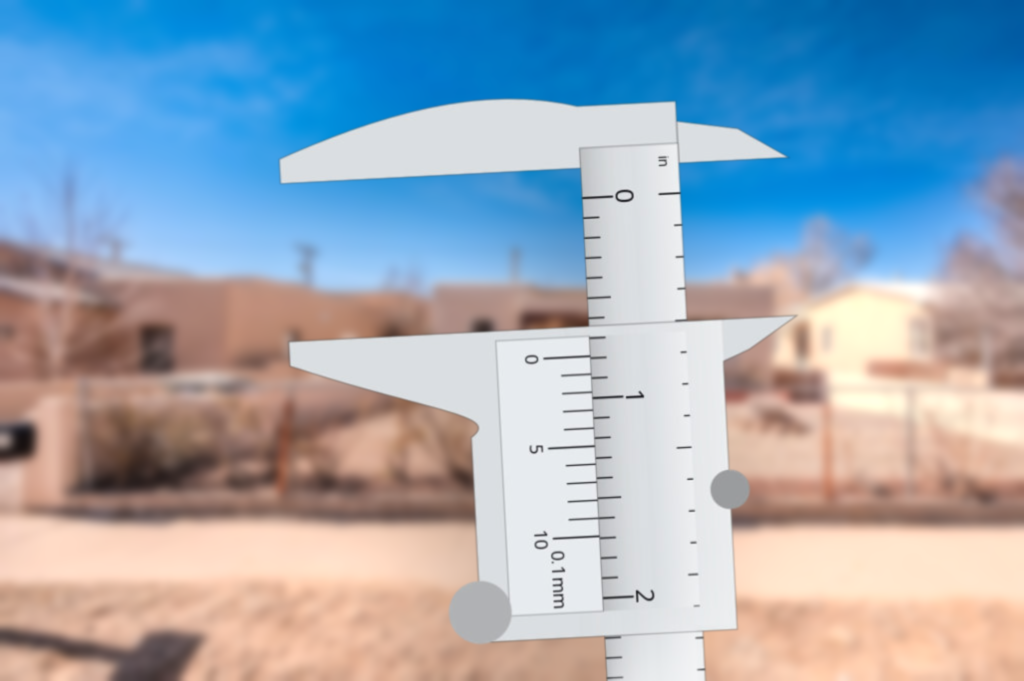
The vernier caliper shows 7.9 mm
